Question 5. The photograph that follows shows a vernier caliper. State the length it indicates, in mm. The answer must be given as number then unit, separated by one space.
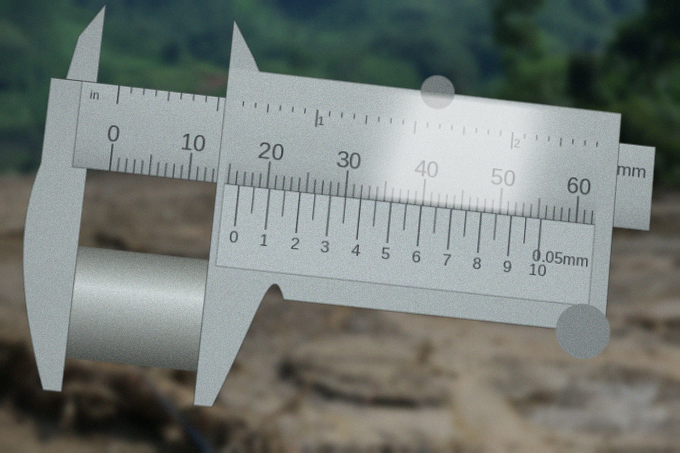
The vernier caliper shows 16.4 mm
